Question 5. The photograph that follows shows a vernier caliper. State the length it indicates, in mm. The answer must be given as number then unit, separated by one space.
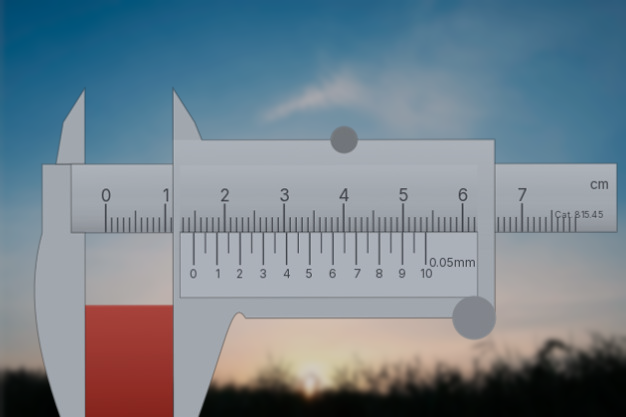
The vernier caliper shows 14.8 mm
